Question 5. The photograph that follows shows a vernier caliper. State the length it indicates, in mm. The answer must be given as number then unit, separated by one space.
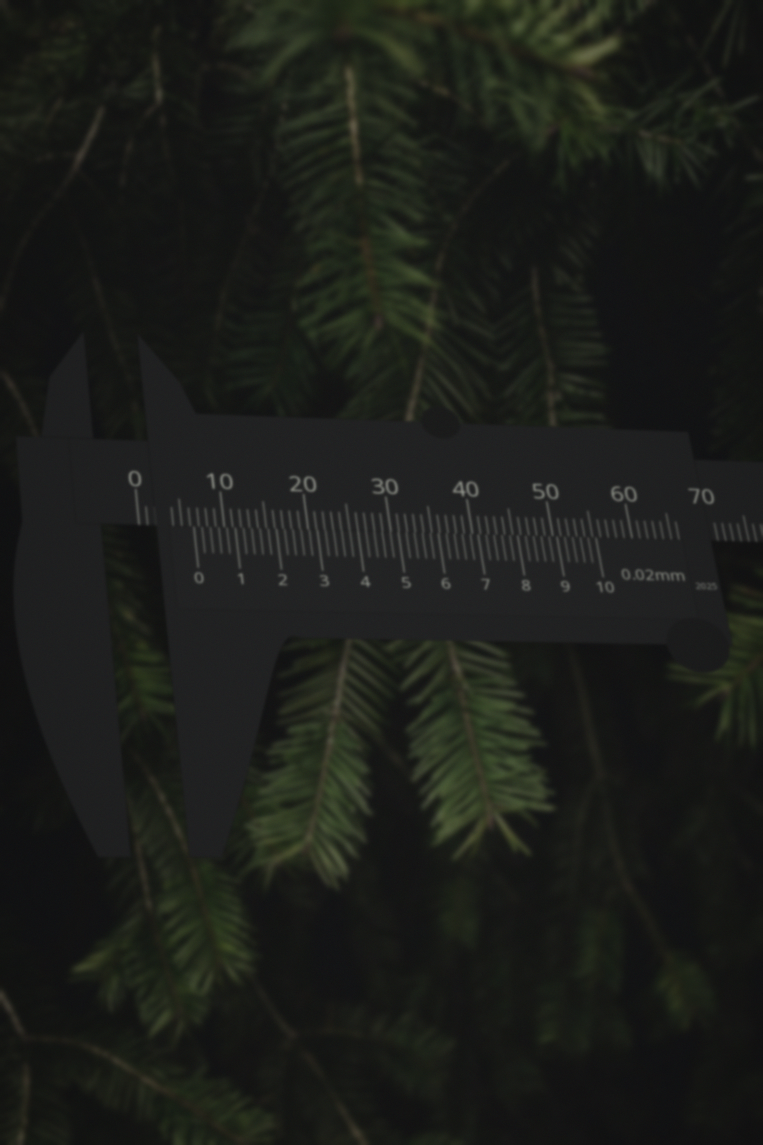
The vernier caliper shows 6.4 mm
